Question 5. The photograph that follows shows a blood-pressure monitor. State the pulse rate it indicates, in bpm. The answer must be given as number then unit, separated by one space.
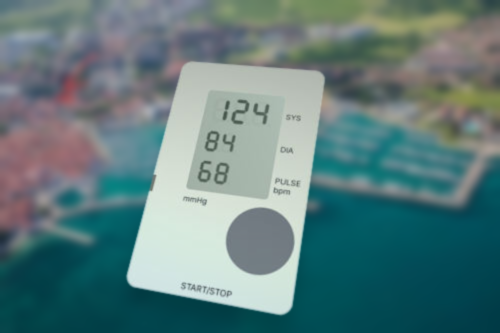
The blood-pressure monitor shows 68 bpm
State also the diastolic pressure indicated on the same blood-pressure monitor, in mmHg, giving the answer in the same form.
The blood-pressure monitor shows 84 mmHg
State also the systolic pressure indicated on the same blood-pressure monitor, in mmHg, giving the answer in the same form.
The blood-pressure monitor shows 124 mmHg
